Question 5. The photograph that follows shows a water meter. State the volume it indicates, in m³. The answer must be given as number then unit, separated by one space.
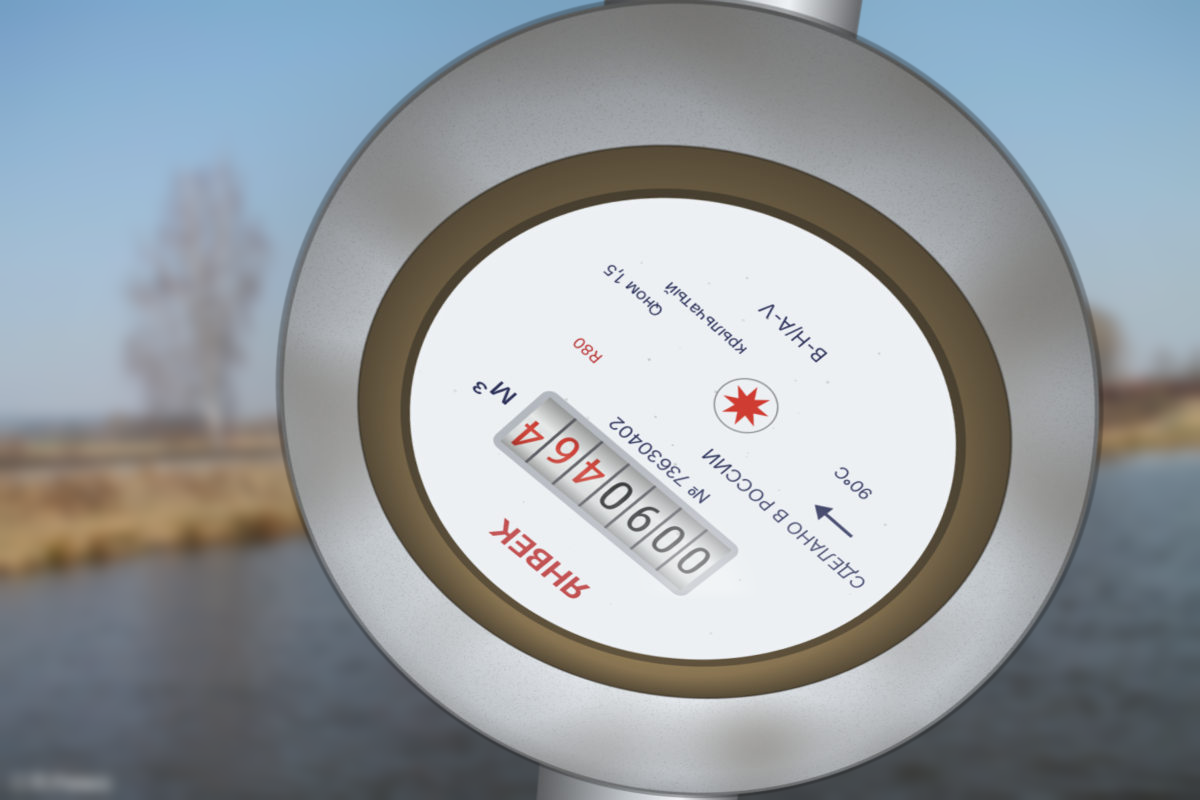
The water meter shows 90.464 m³
